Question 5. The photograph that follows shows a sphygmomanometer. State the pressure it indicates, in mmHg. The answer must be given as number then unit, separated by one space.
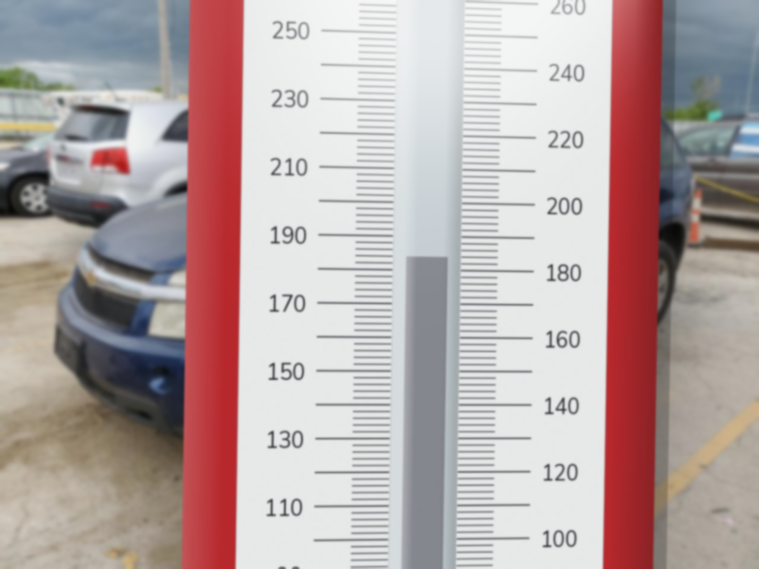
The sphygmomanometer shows 184 mmHg
